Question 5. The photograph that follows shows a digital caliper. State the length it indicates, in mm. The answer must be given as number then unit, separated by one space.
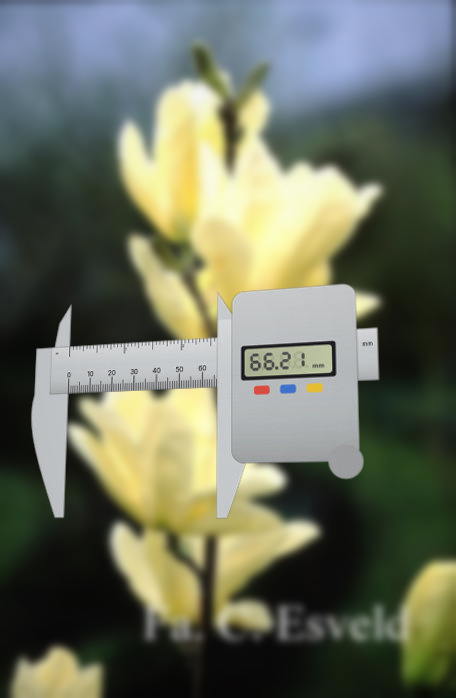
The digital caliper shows 66.21 mm
